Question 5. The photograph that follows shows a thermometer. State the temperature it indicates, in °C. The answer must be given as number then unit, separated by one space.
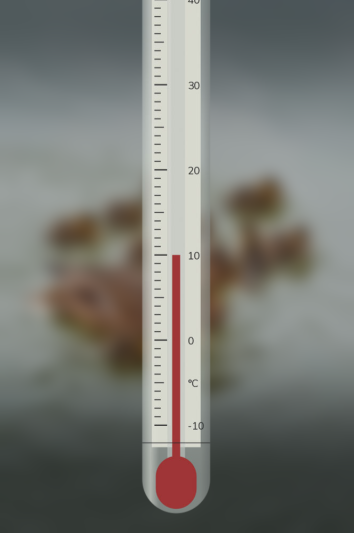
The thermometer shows 10 °C
